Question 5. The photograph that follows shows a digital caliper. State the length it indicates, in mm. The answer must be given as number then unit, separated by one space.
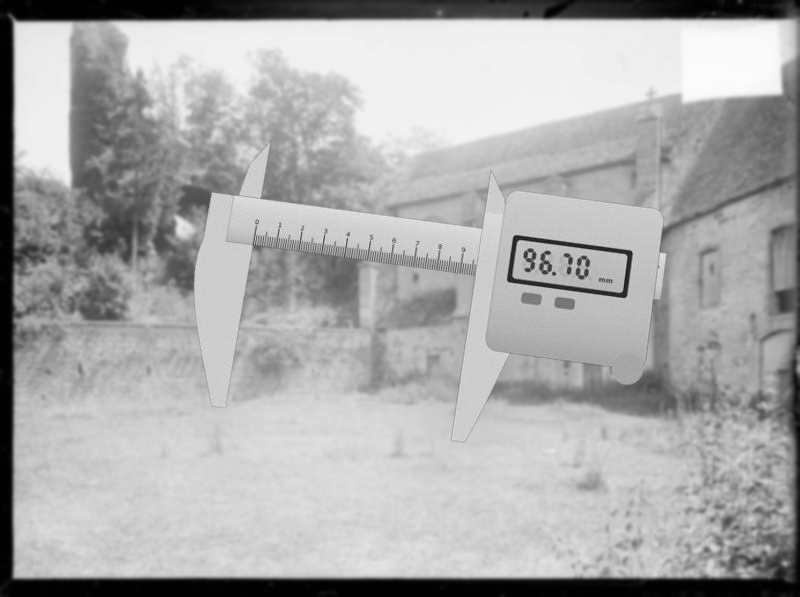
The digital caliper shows 96.70 mm
